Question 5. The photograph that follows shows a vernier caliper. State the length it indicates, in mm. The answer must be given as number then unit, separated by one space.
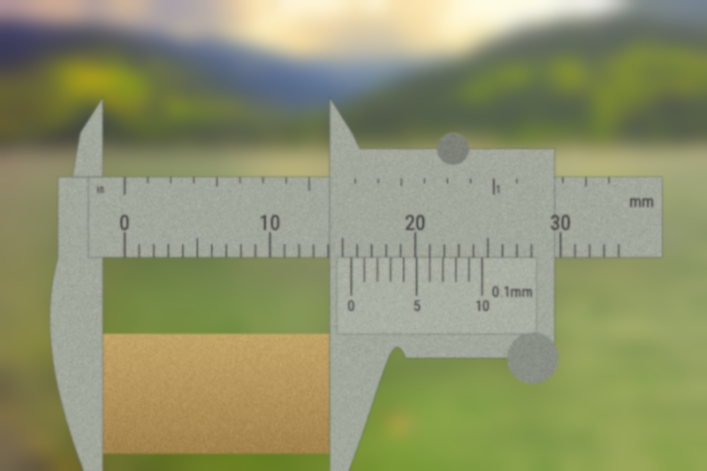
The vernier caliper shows 15.6 mm
